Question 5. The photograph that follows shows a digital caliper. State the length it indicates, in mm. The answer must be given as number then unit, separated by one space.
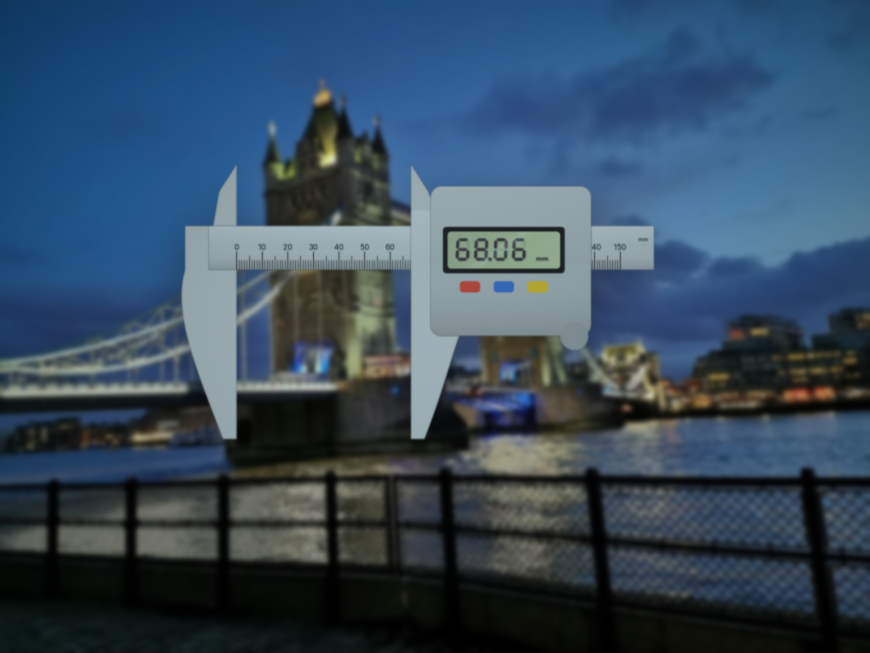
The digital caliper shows 68.06 mm
